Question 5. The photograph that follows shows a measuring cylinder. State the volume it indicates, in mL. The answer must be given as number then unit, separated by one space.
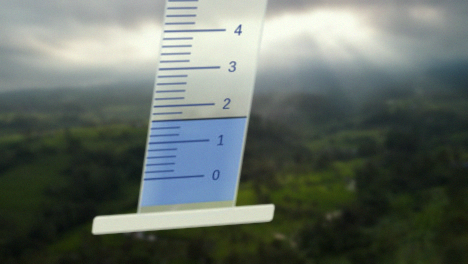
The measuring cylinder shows 1.6 mL
